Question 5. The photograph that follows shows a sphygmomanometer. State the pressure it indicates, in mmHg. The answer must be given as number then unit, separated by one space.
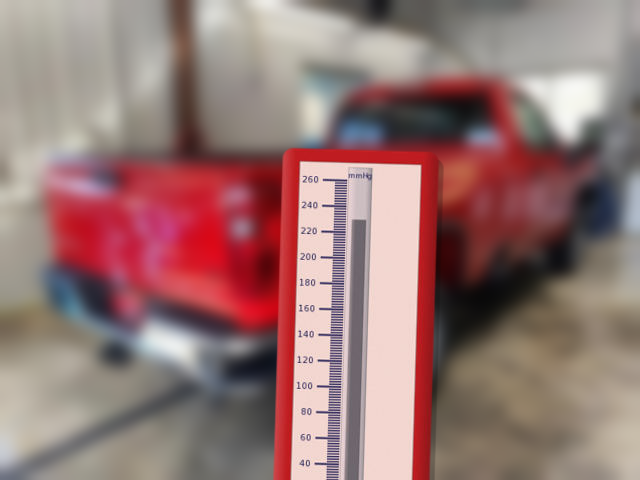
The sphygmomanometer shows 230 mmHg
